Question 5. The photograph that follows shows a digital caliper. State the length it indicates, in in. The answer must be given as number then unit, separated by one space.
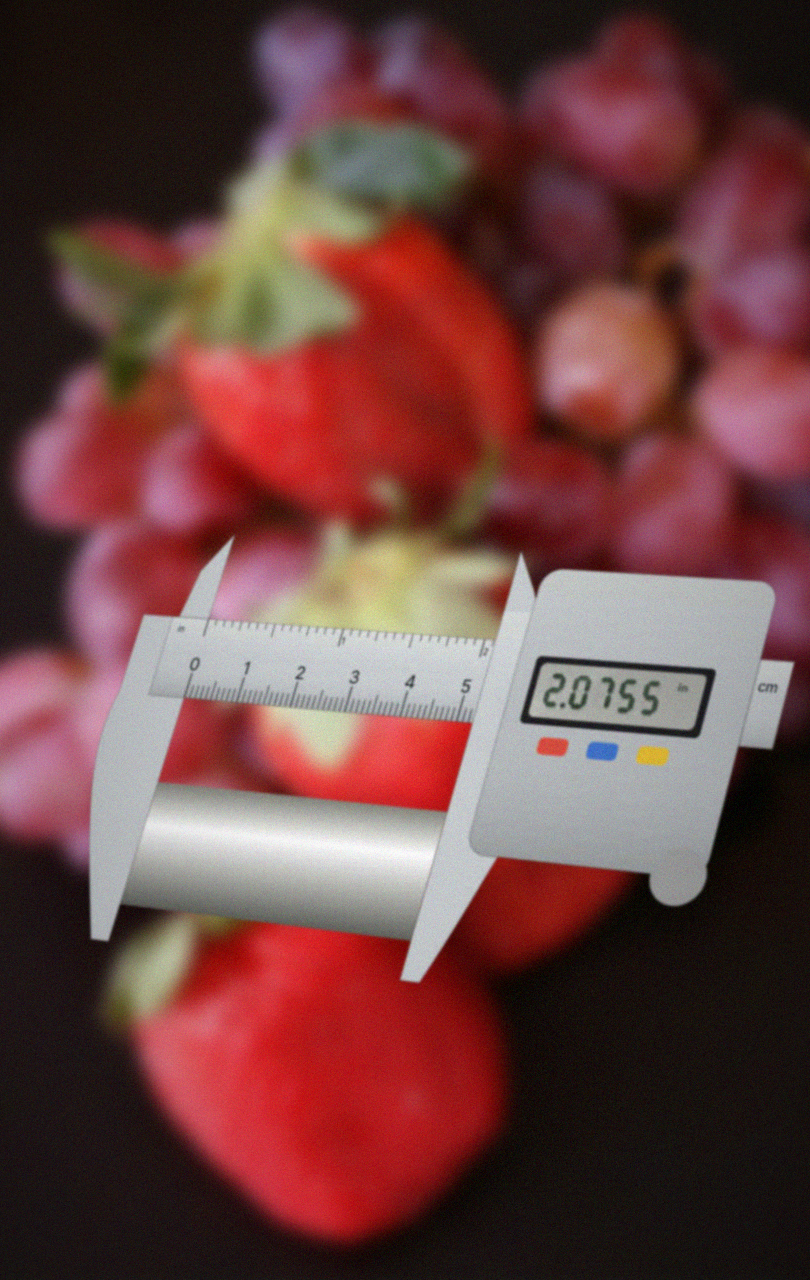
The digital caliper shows 2.0755 in
